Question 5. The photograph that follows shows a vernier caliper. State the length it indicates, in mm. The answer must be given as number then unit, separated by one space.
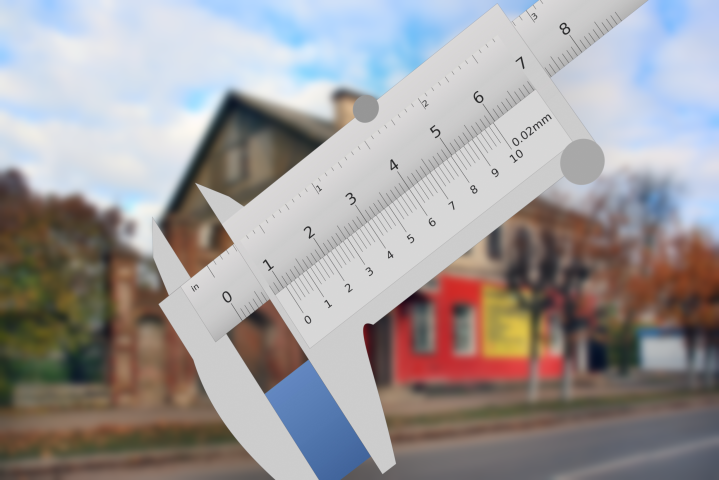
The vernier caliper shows 10.6 mm
